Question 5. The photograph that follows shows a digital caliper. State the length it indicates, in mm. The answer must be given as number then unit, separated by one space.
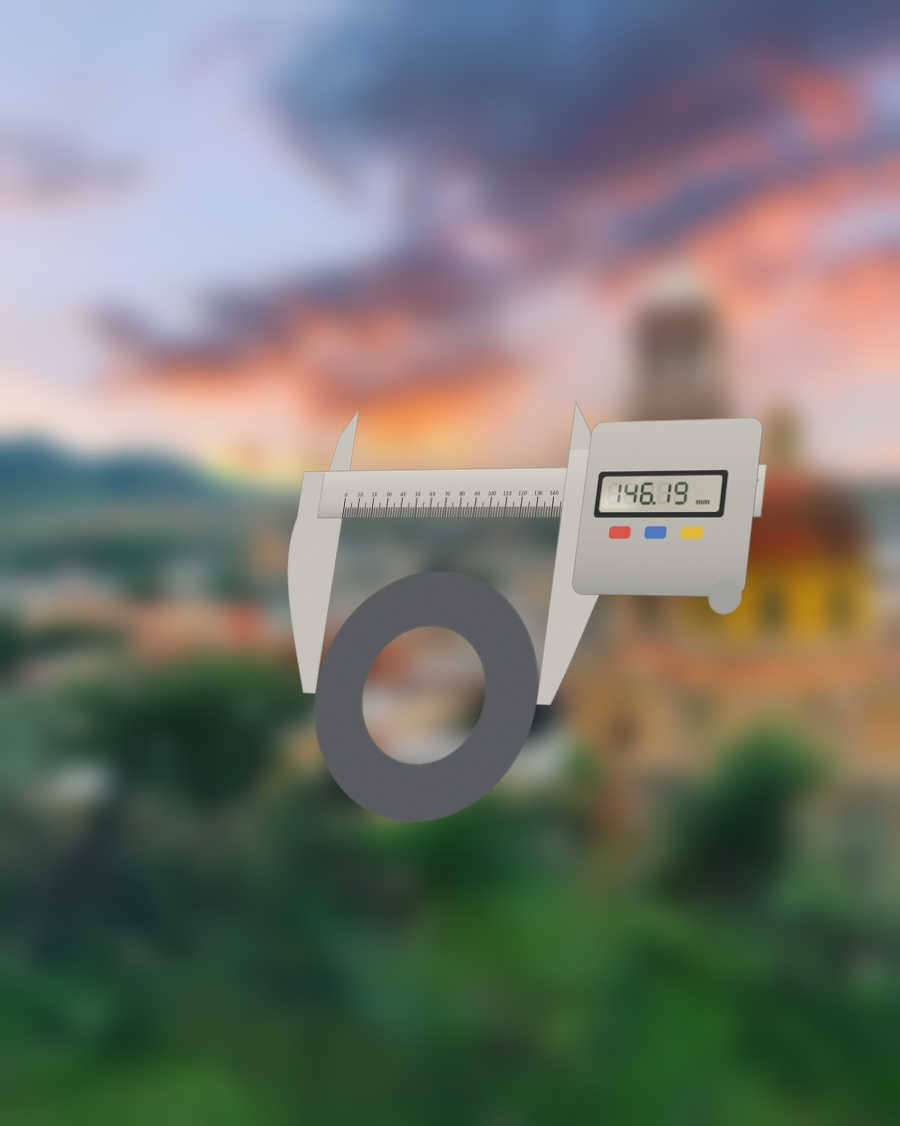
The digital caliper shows 146.19 mm
